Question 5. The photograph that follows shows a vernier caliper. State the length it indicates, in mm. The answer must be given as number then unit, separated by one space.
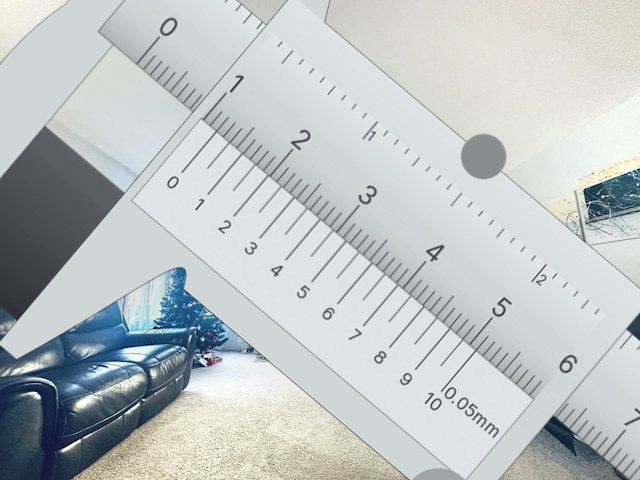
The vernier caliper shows 12.0 mm
